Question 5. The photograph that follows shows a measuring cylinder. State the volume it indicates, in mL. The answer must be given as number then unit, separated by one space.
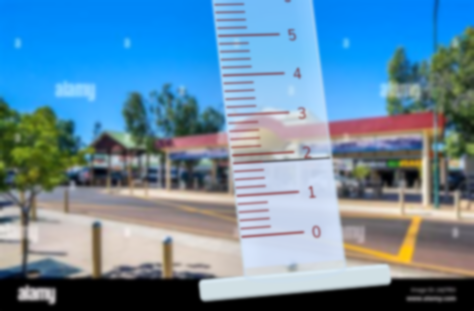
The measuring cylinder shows 1.8 mL
